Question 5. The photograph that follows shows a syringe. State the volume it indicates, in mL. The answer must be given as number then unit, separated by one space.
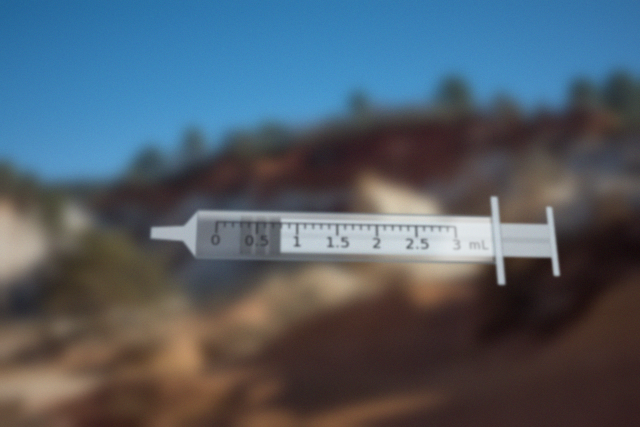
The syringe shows 0.3 mL
